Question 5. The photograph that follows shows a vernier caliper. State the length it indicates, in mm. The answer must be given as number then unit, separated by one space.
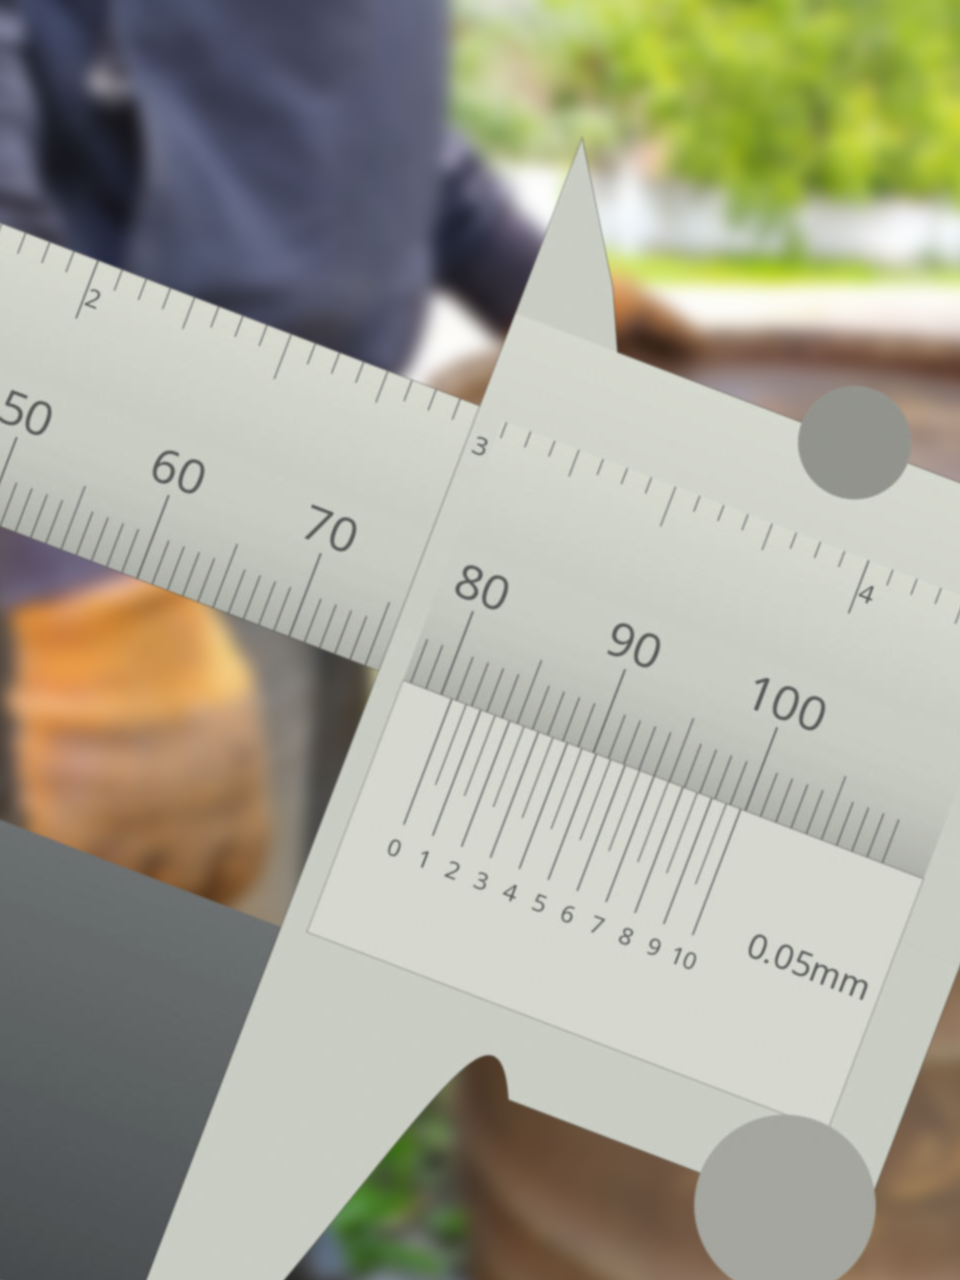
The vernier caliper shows 80.7 mm
